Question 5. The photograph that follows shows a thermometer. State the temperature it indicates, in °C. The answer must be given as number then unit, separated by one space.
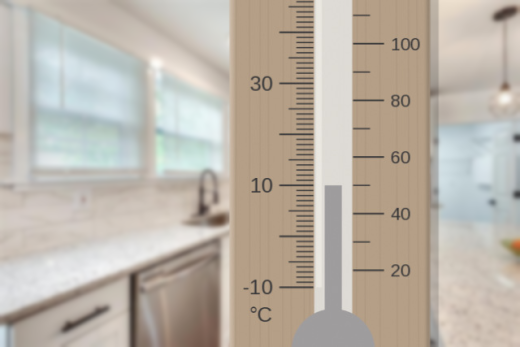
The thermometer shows 10 °C
